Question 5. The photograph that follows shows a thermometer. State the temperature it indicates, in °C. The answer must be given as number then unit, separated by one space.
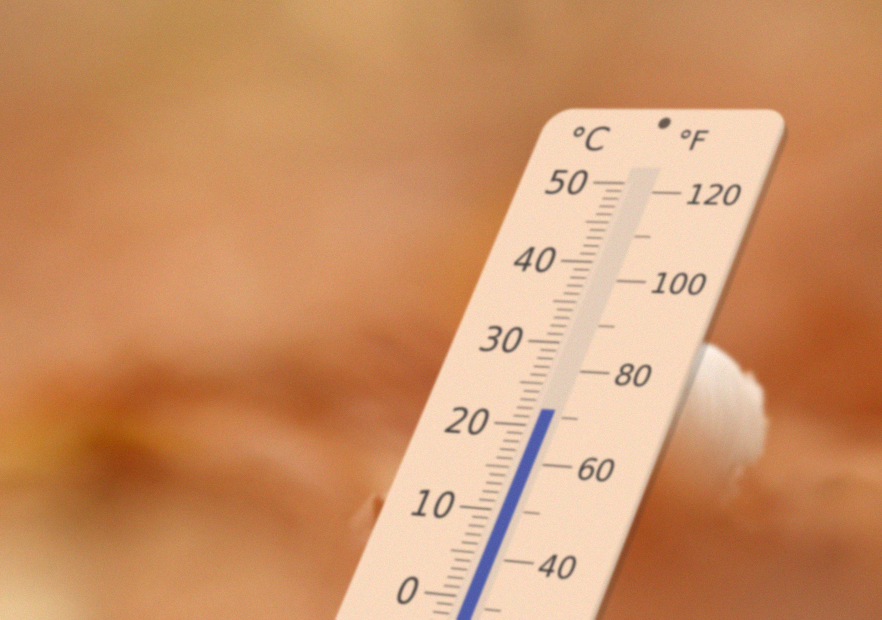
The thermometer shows 22 °C
